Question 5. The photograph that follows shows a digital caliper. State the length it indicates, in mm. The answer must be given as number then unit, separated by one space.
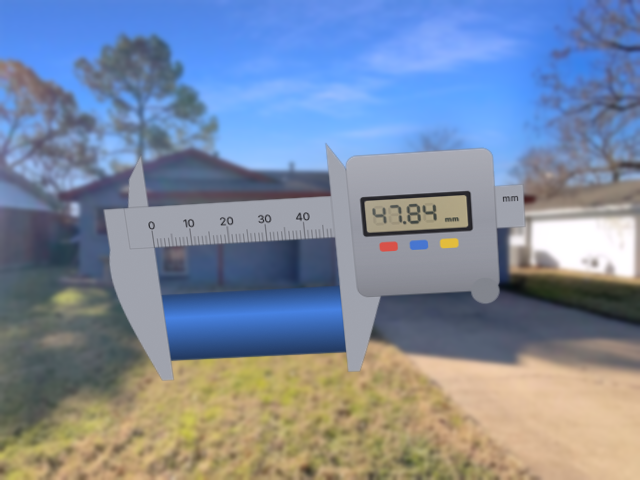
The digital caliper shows 47.84 mm
